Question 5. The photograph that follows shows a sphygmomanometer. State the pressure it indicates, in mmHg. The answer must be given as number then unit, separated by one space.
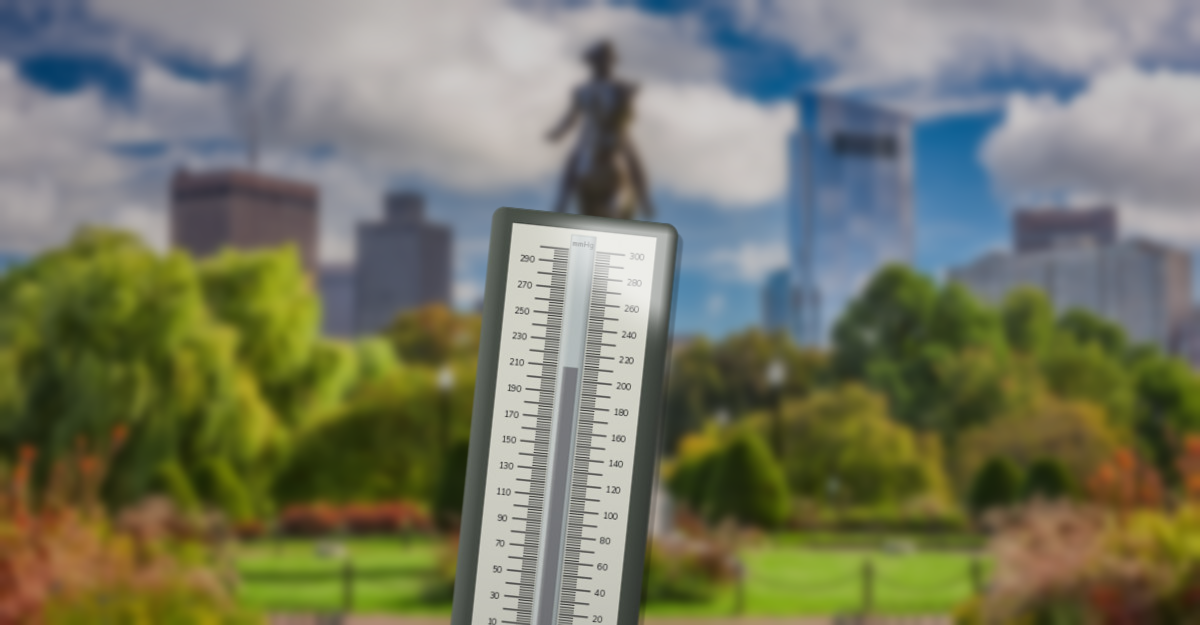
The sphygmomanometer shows 210 mmHg
